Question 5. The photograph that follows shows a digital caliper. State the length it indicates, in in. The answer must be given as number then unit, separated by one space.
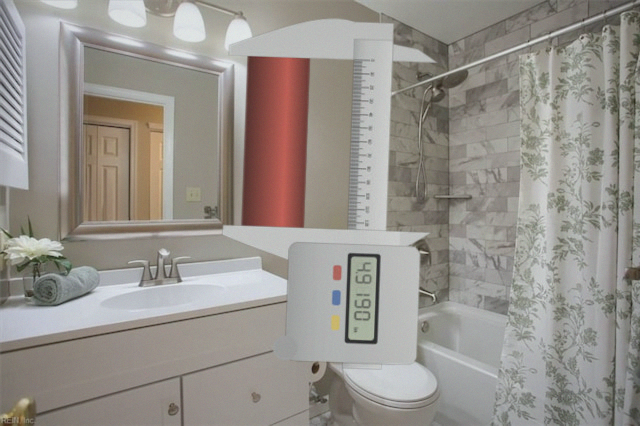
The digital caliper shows 4.9190 in
